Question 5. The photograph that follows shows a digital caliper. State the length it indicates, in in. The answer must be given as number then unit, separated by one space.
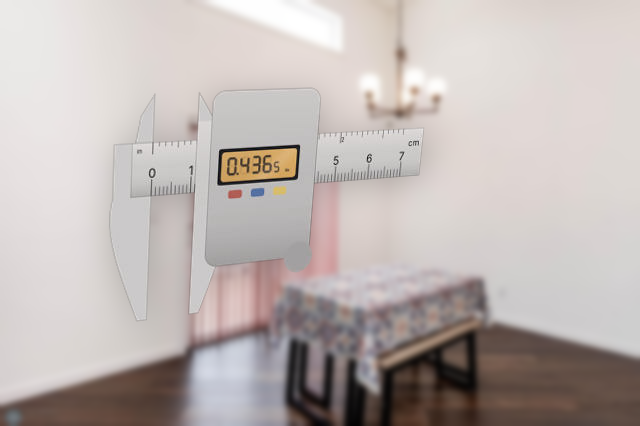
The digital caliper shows 0.4365 in
